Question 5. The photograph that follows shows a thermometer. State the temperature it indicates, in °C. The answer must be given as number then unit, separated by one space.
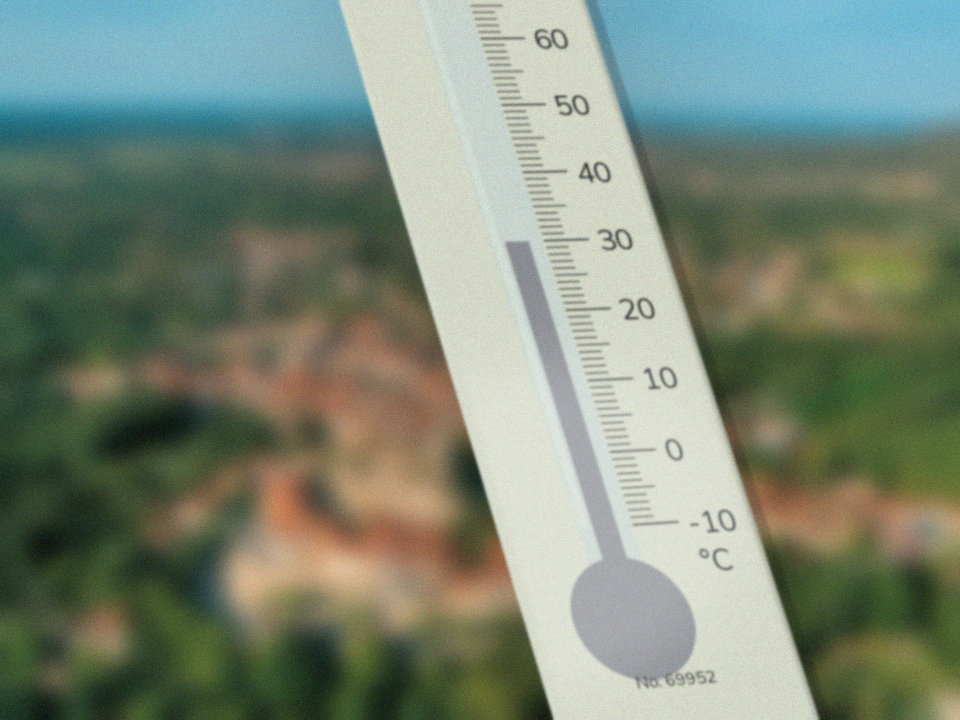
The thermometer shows 30 °C
